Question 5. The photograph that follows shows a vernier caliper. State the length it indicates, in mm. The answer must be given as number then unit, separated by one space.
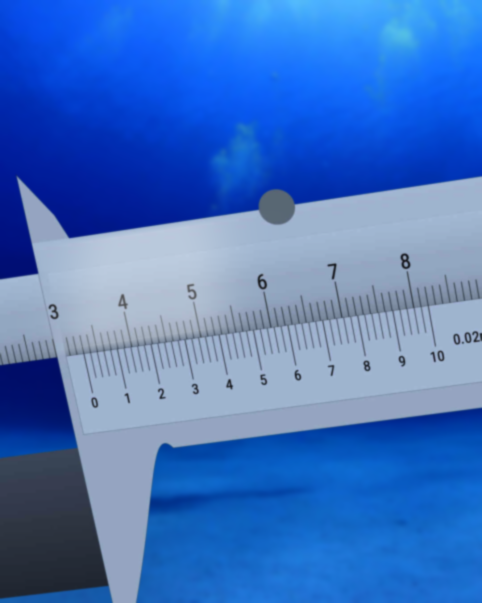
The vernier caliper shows 33.0 mm
